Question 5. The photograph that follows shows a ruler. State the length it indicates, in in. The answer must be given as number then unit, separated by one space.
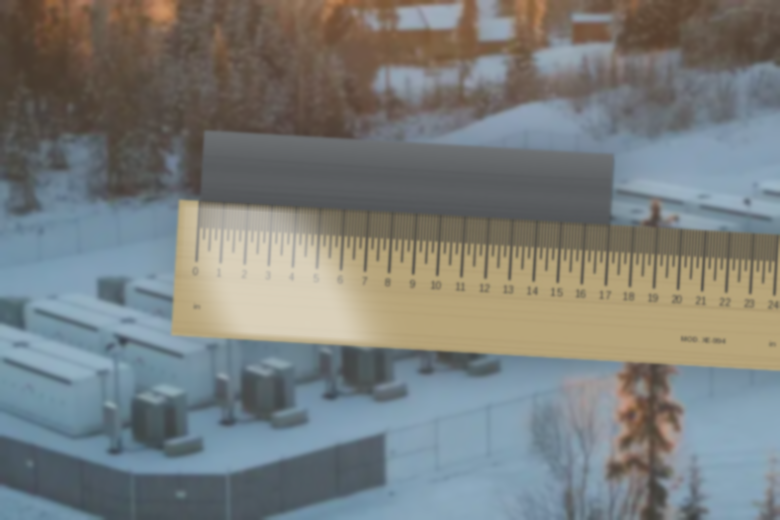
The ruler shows 17 in
